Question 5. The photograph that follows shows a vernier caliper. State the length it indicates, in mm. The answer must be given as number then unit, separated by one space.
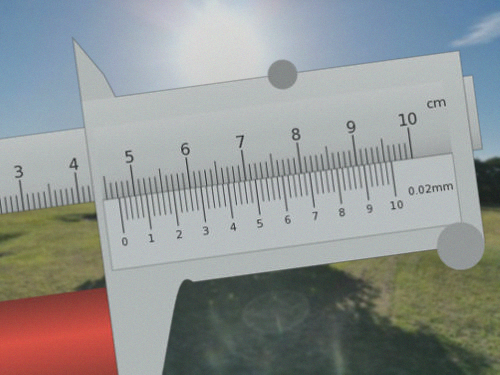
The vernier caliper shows 47.2 mm
